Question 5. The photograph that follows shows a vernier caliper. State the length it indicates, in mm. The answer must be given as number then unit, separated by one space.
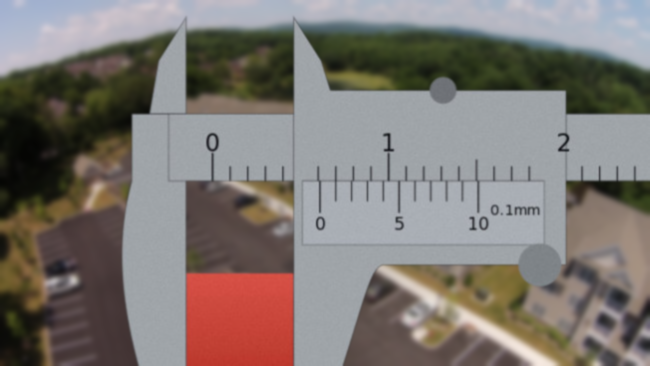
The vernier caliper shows 6.1 mm
